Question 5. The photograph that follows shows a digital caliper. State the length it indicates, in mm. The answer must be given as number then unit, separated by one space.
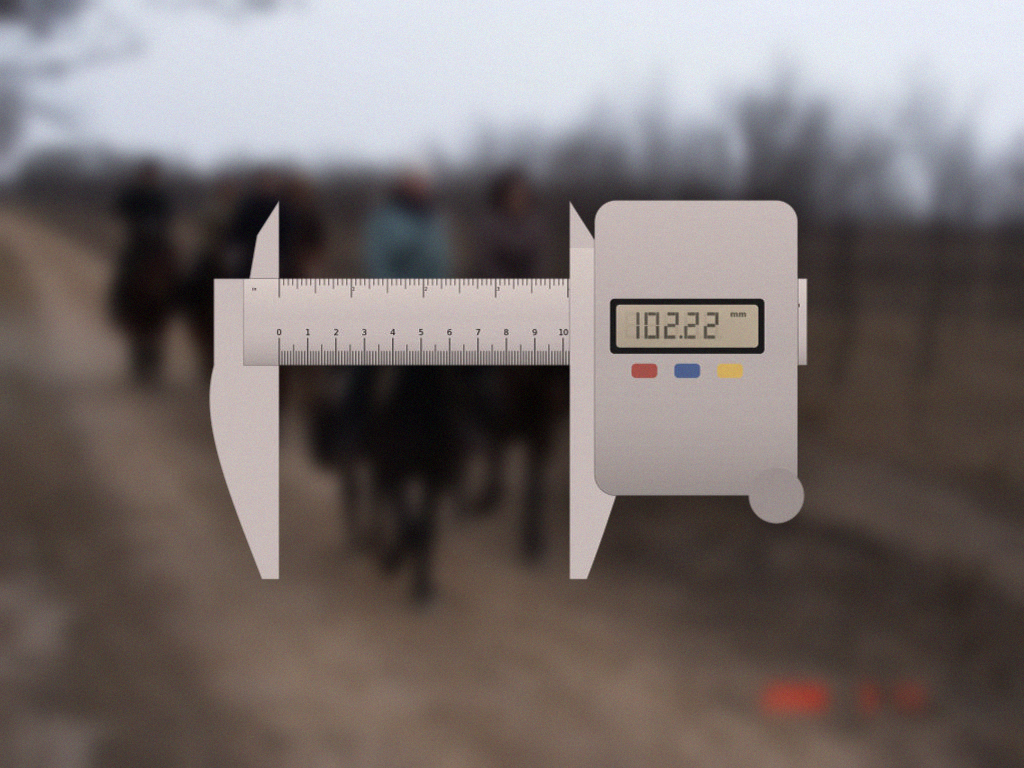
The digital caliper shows 102.22 mm
